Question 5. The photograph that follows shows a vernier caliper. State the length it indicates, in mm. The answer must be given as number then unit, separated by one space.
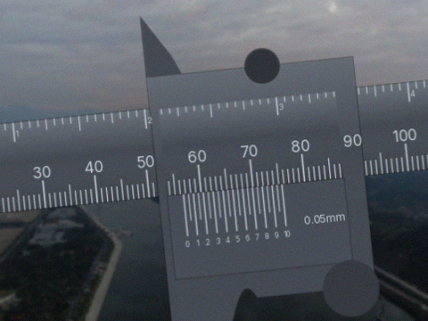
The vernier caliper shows 56.6 mm
